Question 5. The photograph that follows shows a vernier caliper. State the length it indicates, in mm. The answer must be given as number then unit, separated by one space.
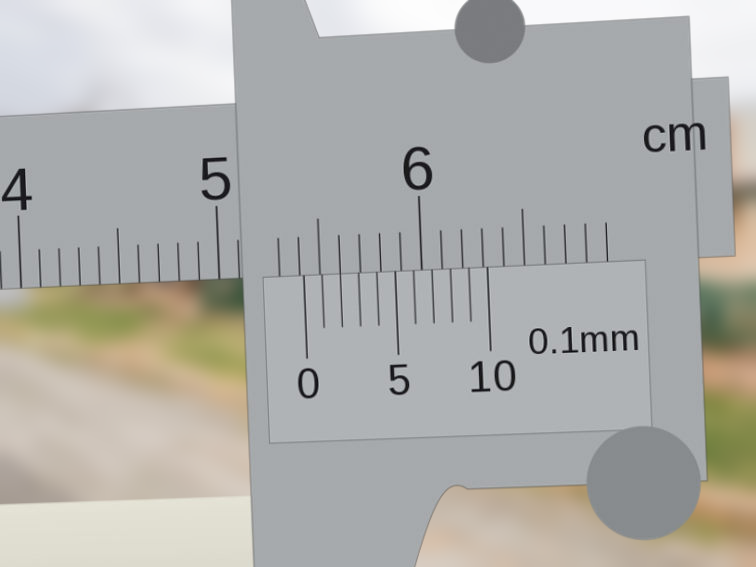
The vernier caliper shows 54.2 mm
